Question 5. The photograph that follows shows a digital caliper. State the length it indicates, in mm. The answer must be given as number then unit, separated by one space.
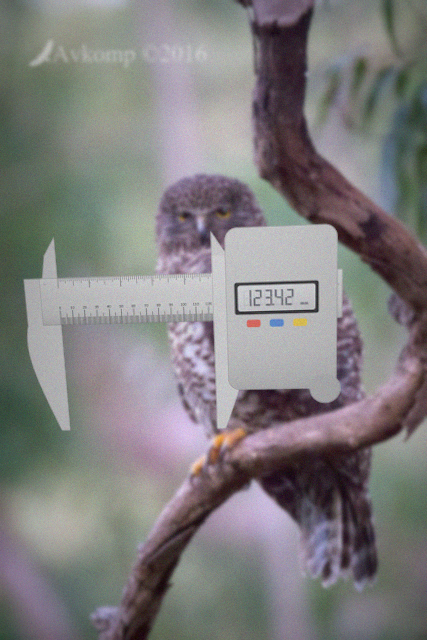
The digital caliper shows 123.42 mm
